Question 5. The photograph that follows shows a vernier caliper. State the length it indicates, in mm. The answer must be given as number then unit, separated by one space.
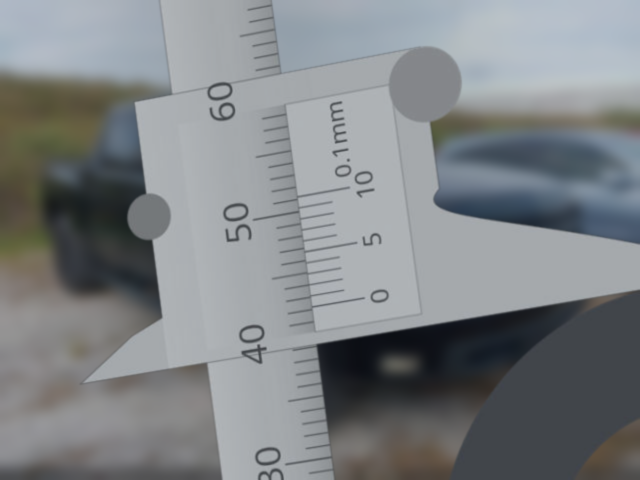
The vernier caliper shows 42.2 mm
